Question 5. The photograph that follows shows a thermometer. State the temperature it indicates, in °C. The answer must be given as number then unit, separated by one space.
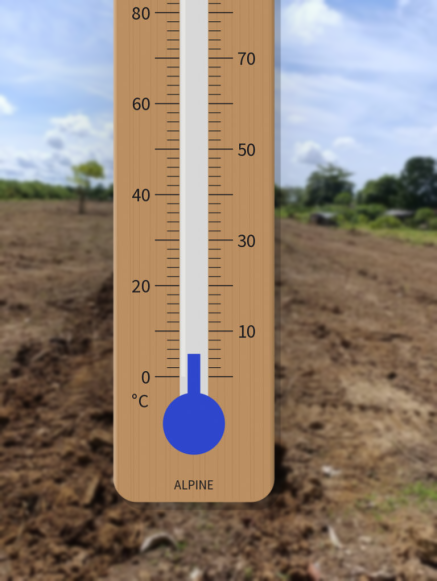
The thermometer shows 5 °C
